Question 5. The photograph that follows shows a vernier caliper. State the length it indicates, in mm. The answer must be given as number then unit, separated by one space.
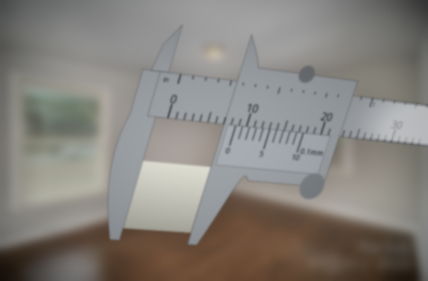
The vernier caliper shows 8.6 mm
